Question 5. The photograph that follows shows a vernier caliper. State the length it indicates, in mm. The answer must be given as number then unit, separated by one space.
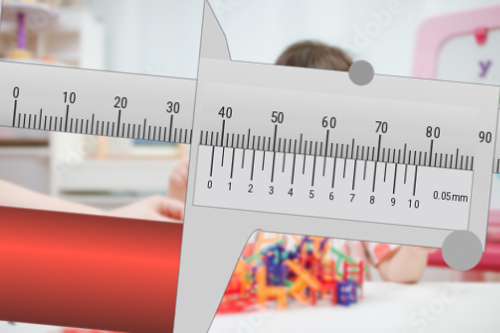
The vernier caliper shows 38.5 mm
